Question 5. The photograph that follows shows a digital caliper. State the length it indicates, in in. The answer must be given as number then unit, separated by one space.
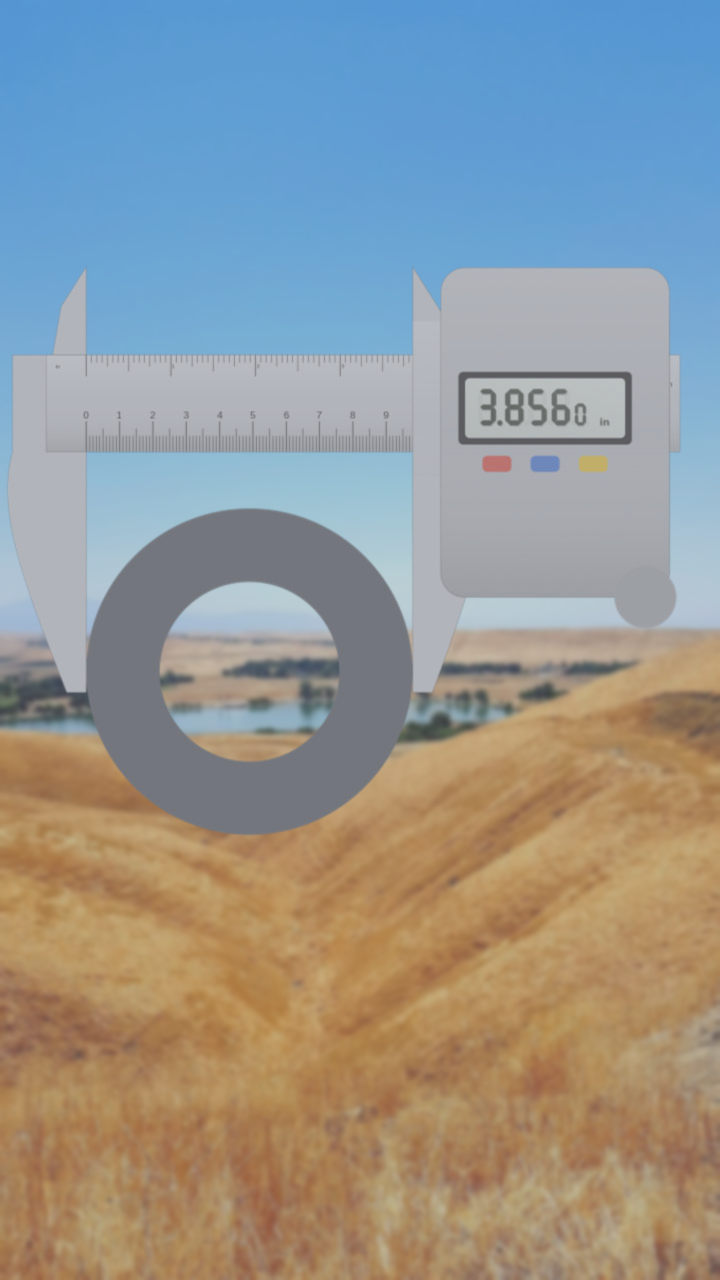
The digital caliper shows 3.8560 in
